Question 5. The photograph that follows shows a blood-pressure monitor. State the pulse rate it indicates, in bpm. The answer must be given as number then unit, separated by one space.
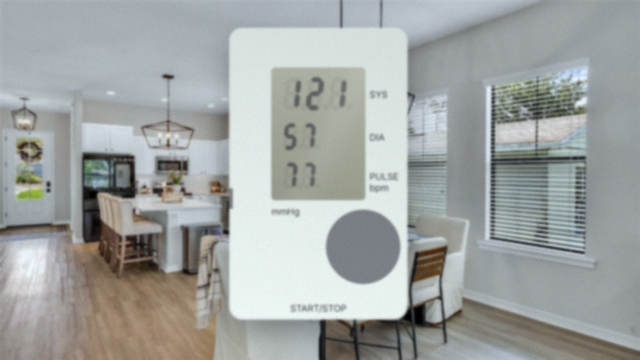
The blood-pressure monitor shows 77 bpm
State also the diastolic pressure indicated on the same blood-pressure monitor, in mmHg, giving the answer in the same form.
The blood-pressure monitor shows 57 mmHg
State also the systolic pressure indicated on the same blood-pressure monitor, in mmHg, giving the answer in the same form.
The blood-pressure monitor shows 121 mmHg
